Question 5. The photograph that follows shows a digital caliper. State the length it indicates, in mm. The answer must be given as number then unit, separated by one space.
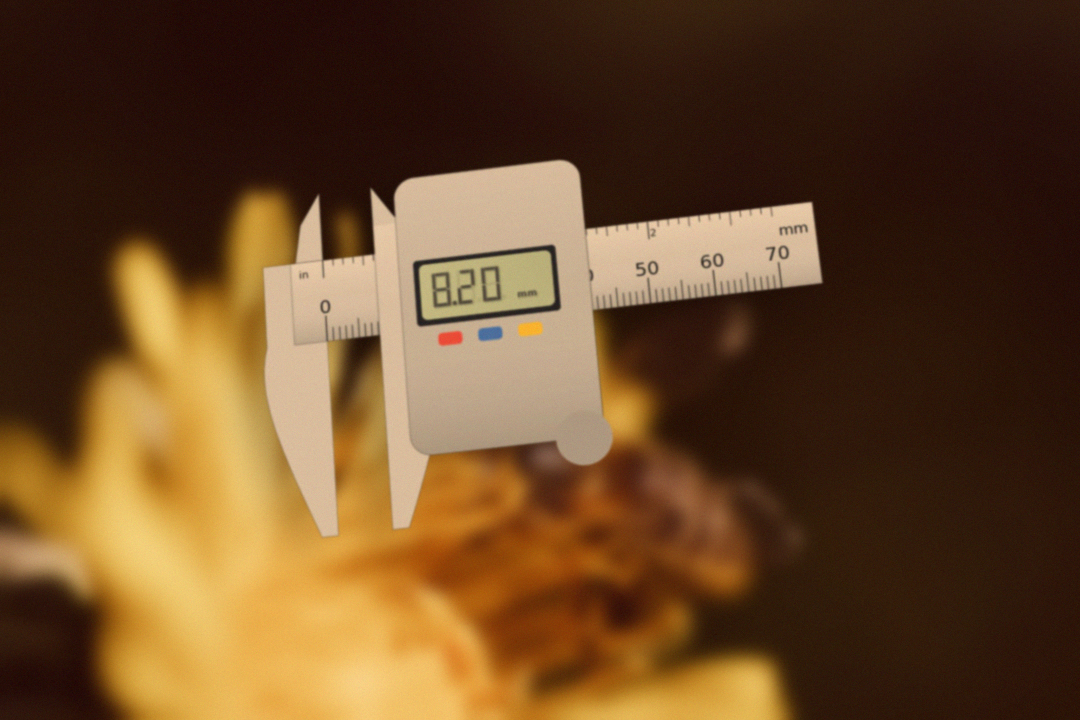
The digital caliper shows 8.20 mm
